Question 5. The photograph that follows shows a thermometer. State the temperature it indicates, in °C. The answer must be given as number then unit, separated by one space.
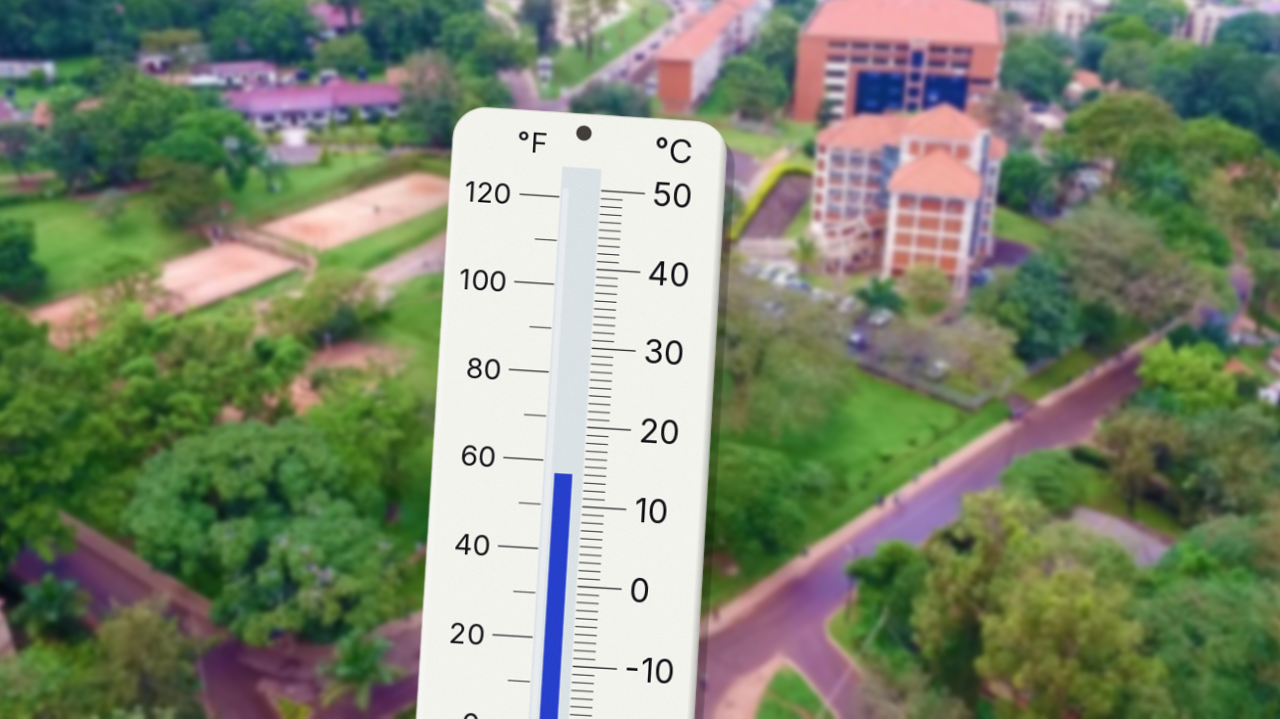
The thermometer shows 14 °C
